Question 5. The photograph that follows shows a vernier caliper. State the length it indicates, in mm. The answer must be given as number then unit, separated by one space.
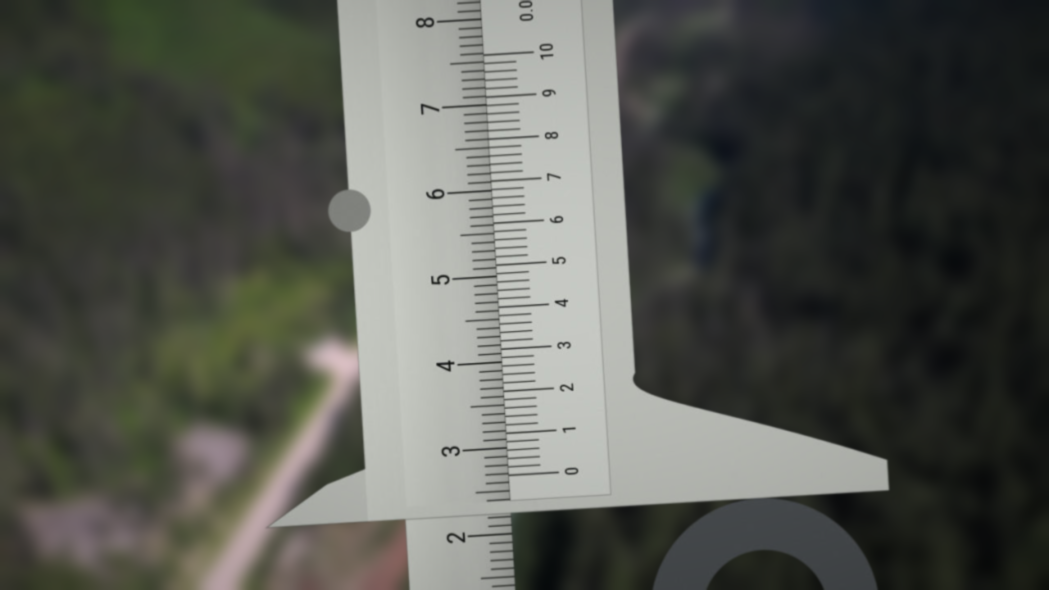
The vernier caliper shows 26.8 mm
